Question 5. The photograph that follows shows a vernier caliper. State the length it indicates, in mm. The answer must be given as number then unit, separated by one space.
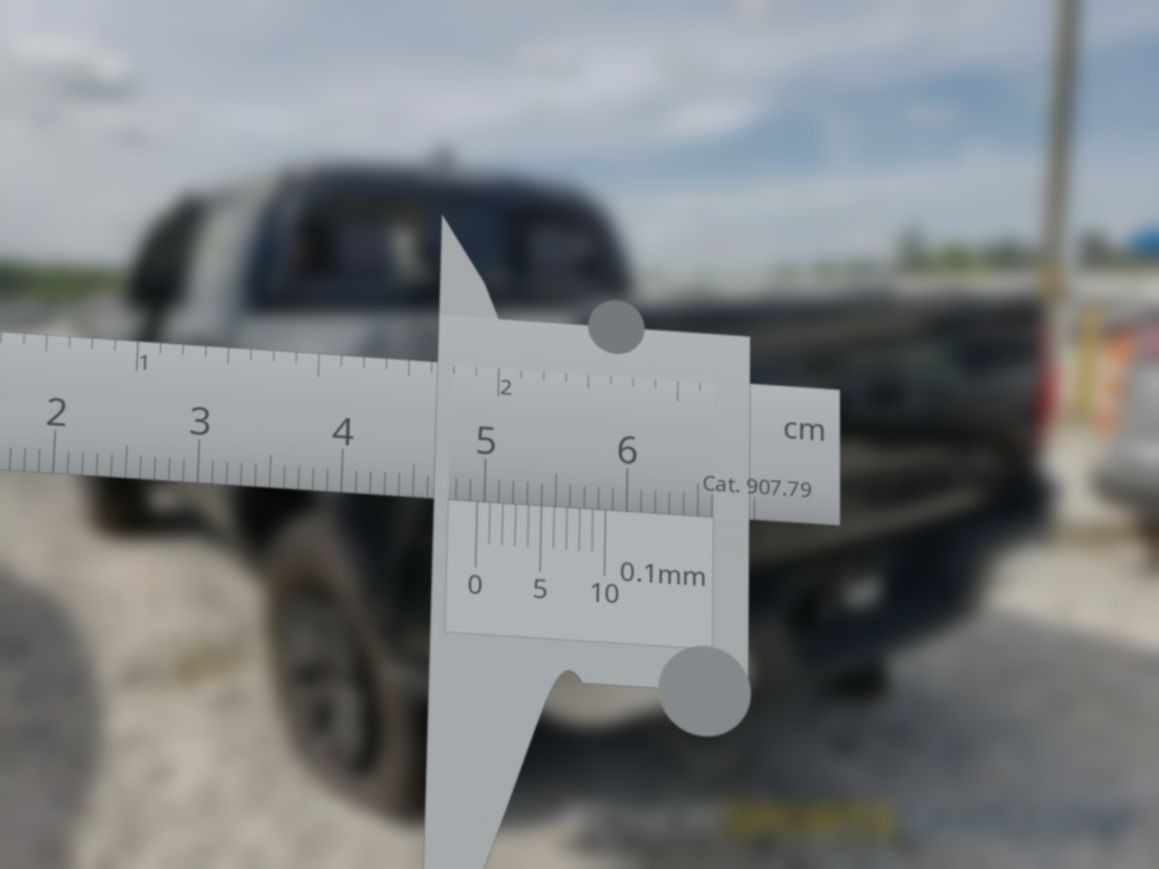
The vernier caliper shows 49.5 mm
